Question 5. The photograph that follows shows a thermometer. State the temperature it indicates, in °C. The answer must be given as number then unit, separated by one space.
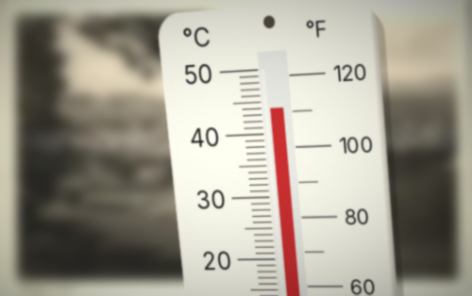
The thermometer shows 44 °C
